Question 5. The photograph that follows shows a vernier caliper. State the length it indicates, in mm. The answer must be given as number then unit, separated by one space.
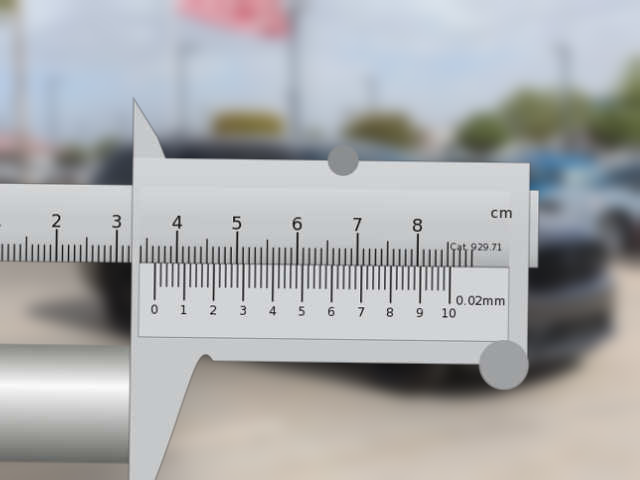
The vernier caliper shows 36.4 mm
